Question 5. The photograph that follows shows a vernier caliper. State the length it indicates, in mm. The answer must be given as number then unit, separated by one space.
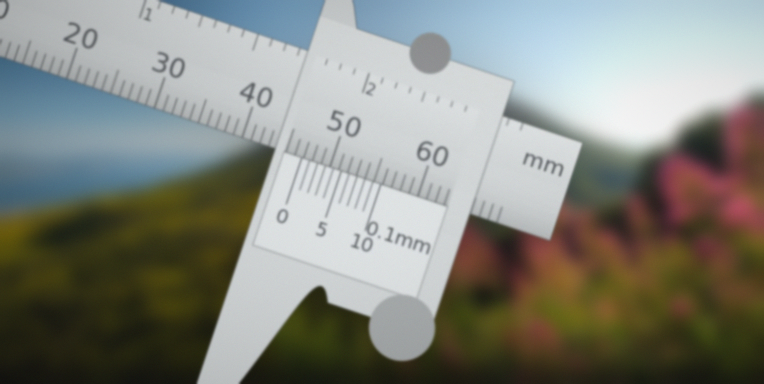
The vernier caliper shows 46.8 mm
